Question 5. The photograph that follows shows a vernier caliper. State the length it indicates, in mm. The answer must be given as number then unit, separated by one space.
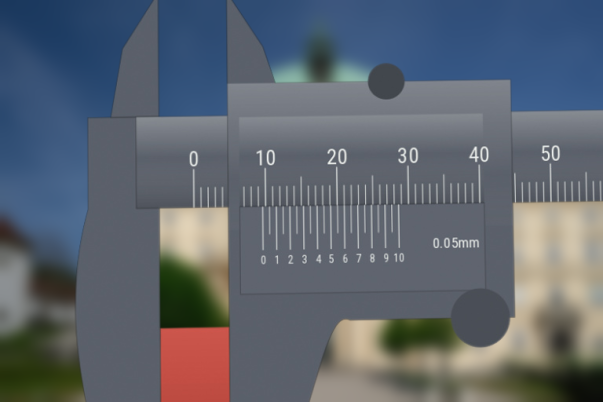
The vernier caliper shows 9.6 mm
